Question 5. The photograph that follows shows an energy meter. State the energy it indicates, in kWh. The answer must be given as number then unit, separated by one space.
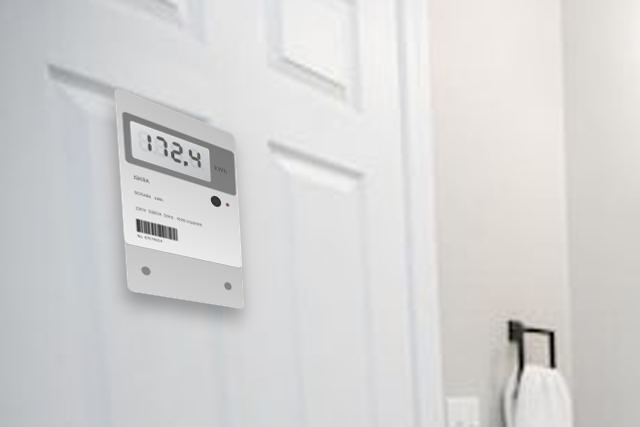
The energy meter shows 172.4 kWh
